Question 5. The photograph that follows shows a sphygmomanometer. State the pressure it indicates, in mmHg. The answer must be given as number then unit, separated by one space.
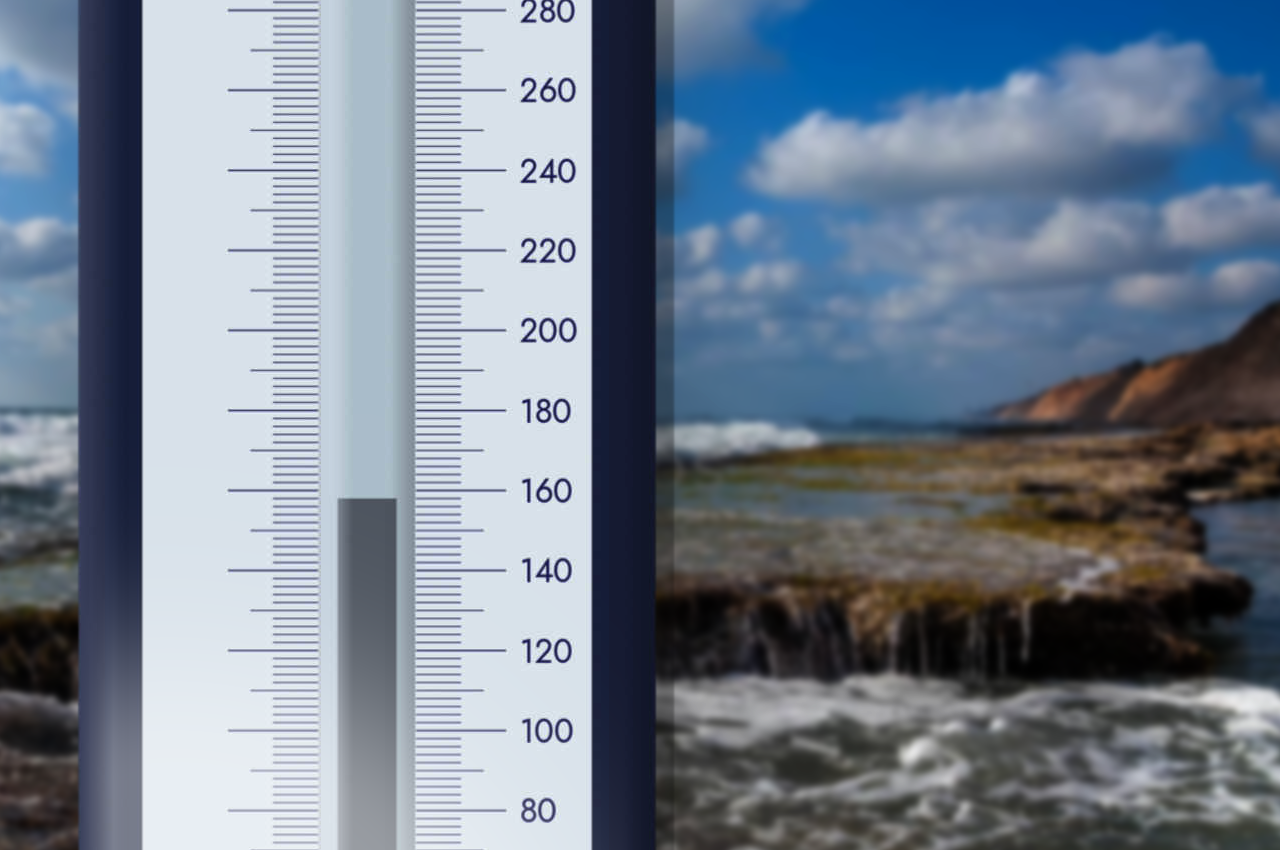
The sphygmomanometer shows 158 mmHg
